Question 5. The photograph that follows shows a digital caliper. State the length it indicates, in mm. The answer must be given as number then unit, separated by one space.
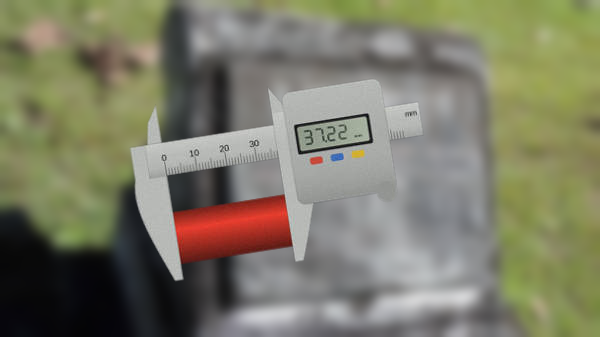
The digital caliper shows 37.22 mm
